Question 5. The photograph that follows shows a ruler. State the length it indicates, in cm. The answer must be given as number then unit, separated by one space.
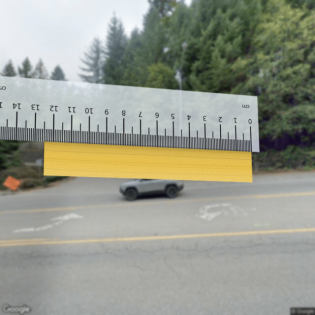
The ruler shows 12.5 cm
